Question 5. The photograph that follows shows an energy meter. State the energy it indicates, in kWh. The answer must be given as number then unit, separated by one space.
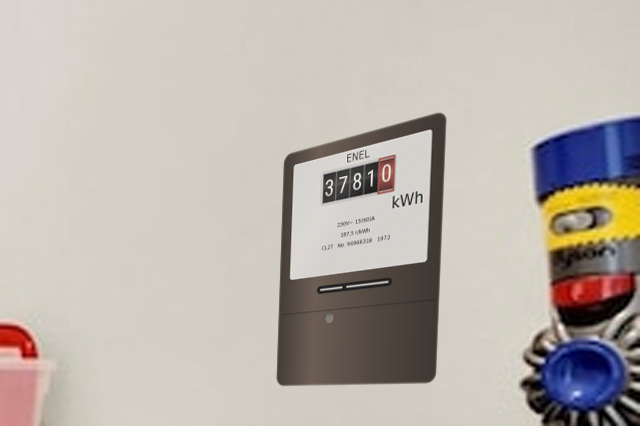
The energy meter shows 3781.0 kWh
